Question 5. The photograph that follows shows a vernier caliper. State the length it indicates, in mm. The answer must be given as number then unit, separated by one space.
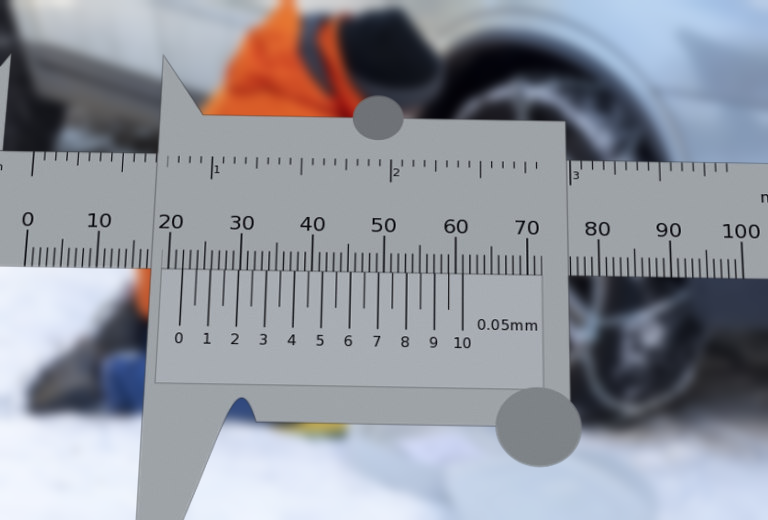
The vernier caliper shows 22.0 mm
